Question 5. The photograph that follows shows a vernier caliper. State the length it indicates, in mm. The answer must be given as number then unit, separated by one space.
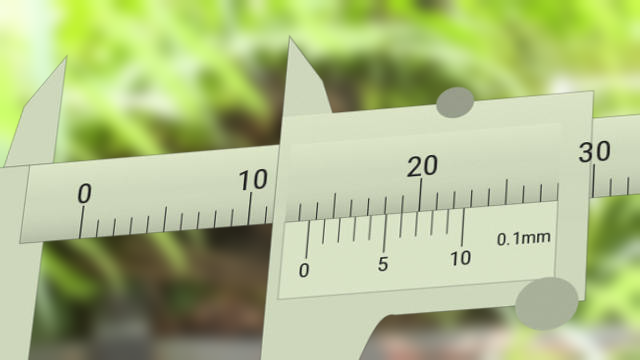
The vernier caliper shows 13.6 mm
